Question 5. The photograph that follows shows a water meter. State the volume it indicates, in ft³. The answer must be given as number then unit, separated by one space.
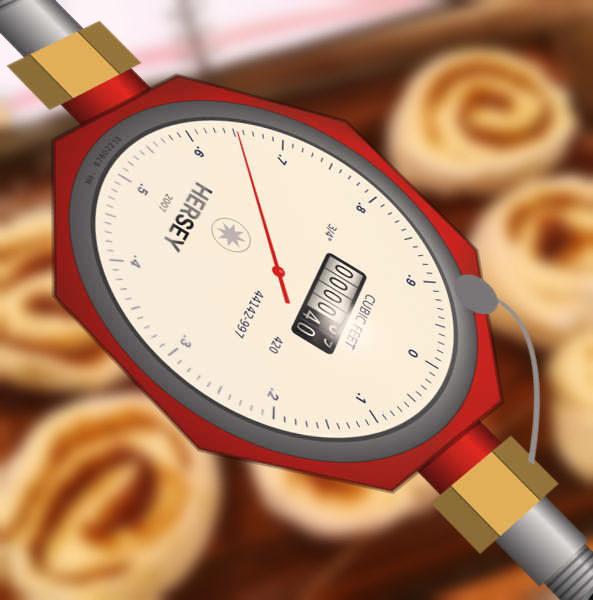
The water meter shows 39.65 ft³
